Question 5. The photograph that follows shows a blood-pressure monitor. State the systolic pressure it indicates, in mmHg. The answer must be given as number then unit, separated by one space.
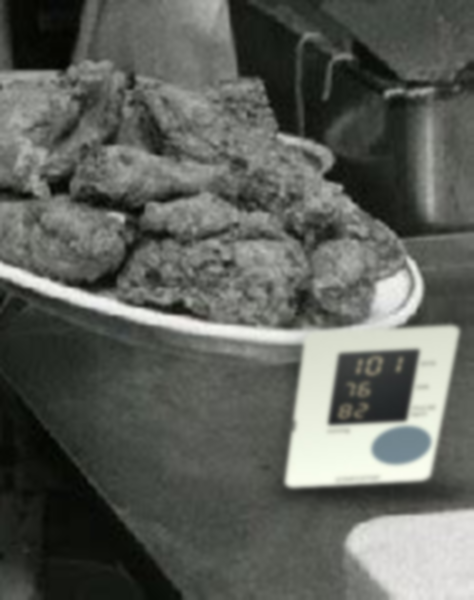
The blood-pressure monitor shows 101 mmHg
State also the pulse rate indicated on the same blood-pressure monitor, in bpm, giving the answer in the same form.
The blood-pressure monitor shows 82 bpm
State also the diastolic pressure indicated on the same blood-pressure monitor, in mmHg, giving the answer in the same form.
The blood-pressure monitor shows 76 mmHg
